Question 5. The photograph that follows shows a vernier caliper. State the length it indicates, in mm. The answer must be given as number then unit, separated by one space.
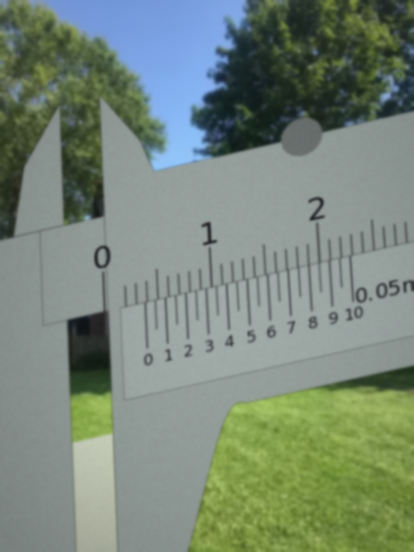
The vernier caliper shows 3.8 mm
